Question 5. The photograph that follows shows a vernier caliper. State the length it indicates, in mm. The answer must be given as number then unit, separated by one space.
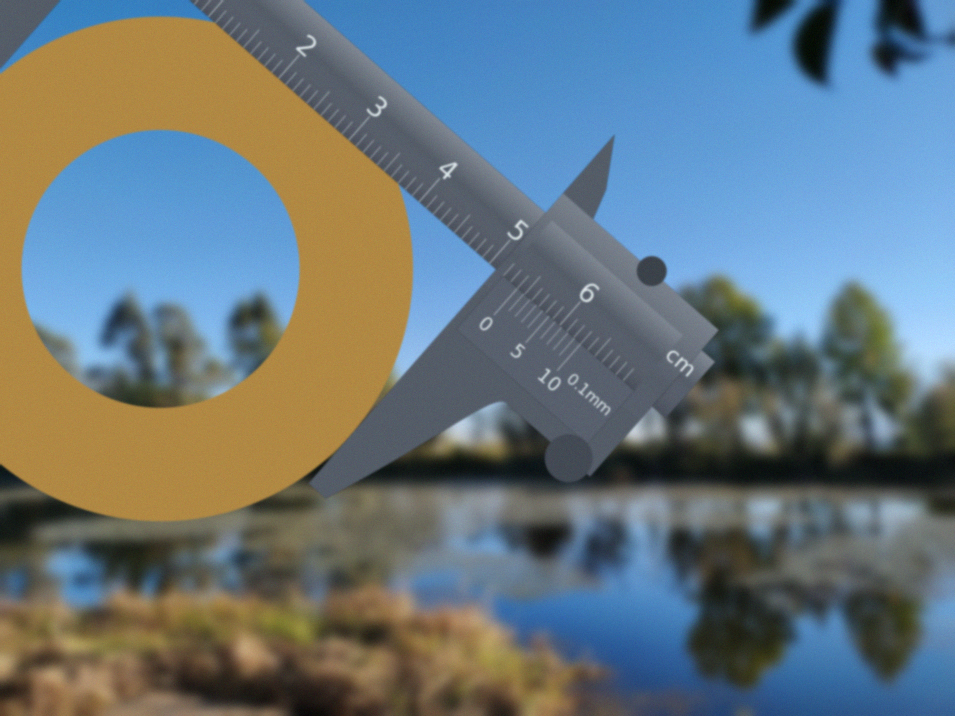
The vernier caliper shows 54.0 mm
